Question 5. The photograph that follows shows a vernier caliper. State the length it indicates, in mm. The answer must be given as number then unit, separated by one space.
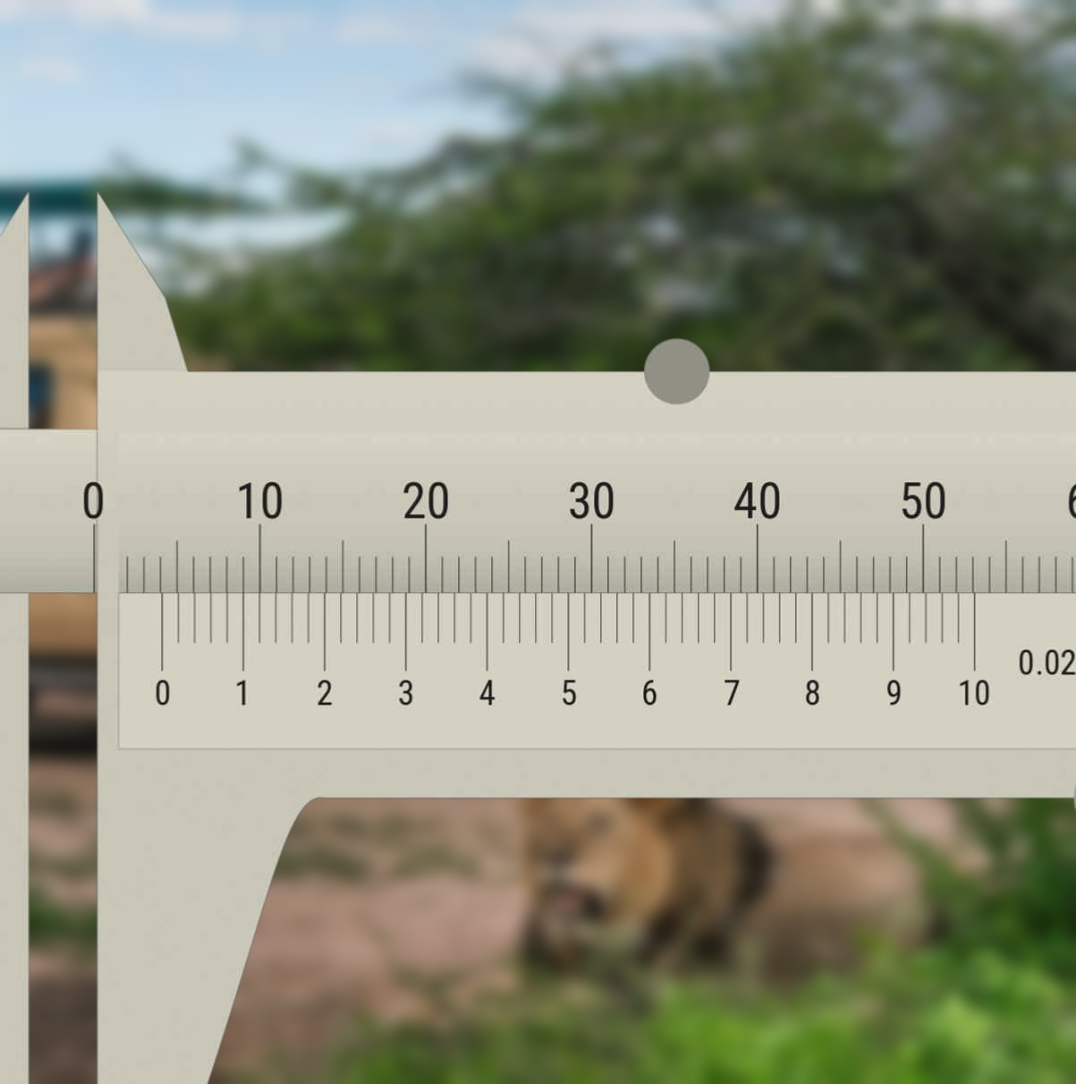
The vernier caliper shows 4.1 mm
